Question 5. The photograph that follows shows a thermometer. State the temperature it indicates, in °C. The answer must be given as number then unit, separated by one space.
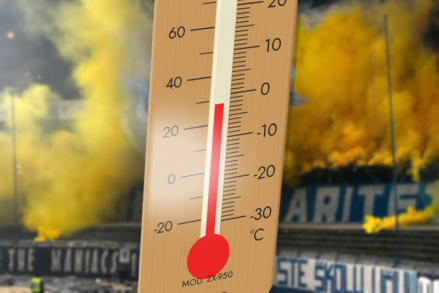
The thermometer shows -2 °C
